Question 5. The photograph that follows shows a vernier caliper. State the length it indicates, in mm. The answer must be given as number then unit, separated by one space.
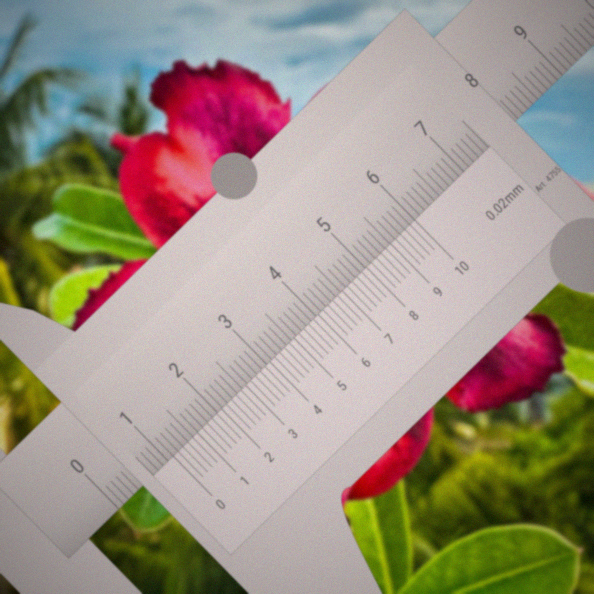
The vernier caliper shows 11.0 mm
